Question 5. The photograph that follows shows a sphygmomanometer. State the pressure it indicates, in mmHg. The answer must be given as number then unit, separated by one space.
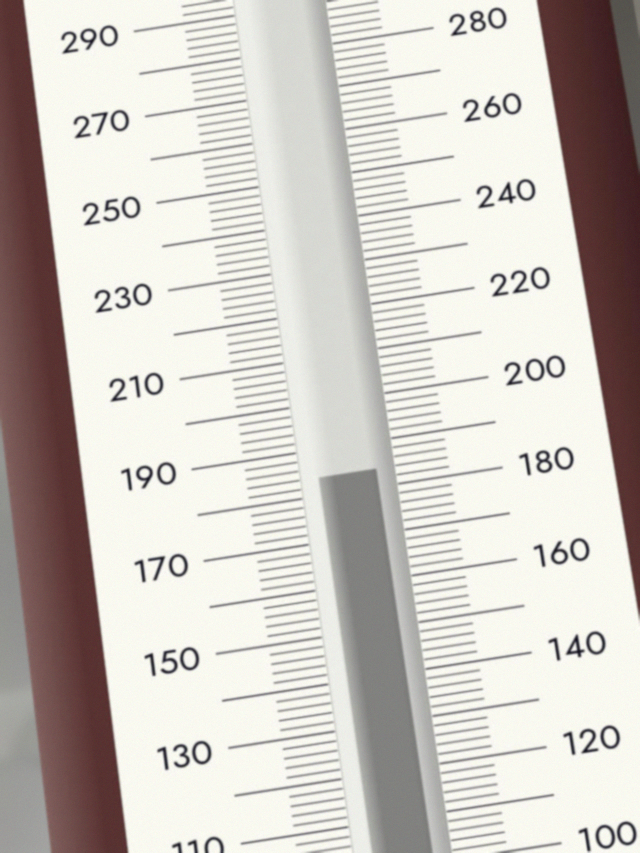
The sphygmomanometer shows 184 mmHg
